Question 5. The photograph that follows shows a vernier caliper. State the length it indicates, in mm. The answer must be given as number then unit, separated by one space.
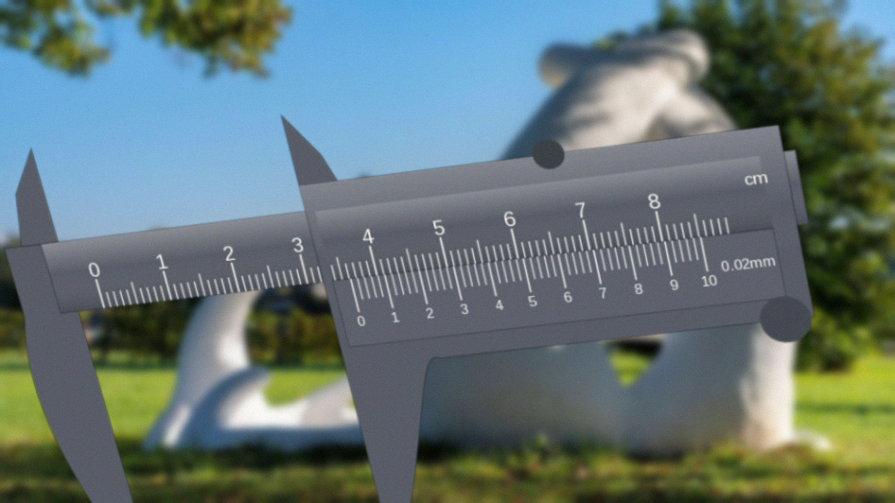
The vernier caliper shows 36.2 mm
